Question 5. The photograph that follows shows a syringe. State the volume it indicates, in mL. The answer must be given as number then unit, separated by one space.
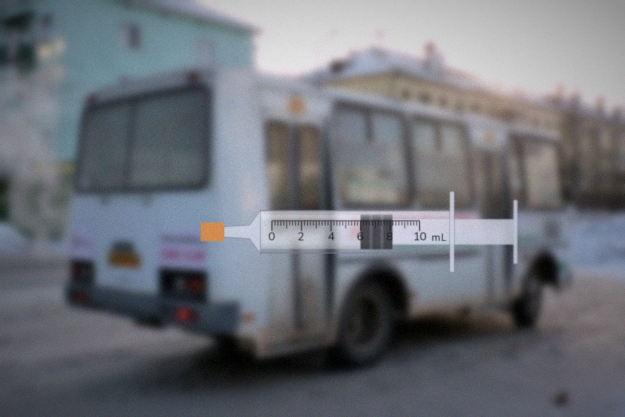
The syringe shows 6 mL
